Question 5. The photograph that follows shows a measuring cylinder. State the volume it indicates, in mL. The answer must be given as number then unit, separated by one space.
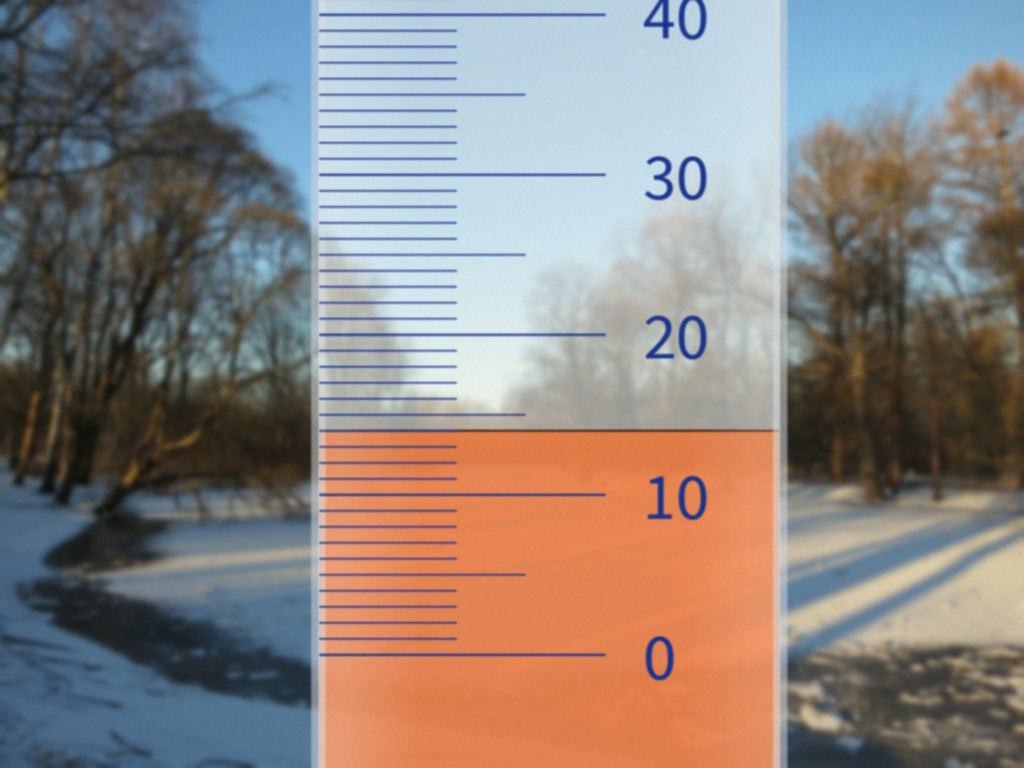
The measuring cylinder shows 14 mL
